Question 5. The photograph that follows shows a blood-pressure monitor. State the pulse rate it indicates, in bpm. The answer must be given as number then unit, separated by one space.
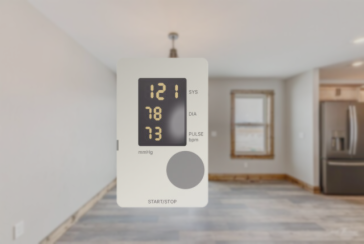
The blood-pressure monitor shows 73 bpm
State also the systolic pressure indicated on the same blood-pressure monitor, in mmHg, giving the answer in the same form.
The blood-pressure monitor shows 121 mmHg
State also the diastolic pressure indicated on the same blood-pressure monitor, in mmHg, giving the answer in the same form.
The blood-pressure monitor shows 78 mmHg
